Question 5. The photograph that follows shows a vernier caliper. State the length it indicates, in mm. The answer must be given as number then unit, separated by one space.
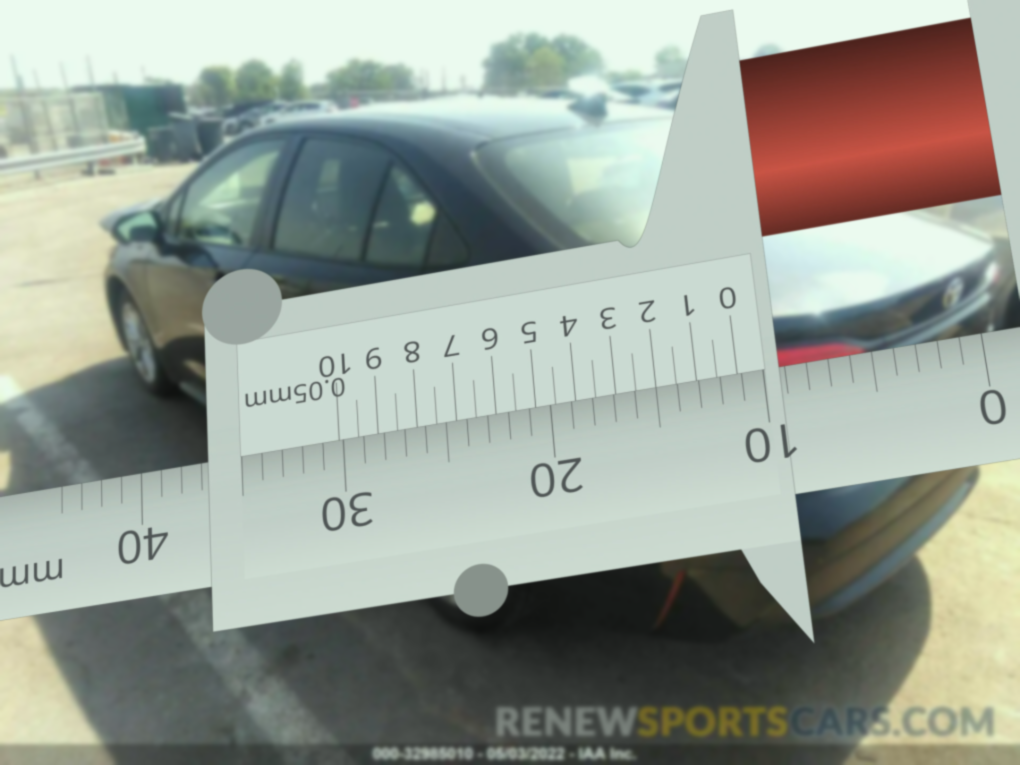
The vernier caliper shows 11.2 mm
